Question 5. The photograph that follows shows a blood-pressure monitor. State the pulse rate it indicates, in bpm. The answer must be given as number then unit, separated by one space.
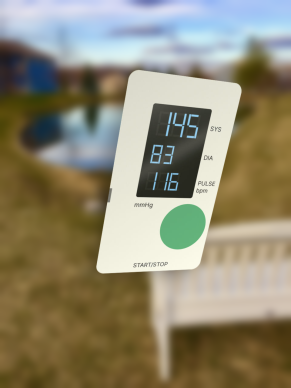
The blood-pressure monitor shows 116 bpm
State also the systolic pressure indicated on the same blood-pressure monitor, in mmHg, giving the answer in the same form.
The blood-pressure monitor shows 145 mmHg
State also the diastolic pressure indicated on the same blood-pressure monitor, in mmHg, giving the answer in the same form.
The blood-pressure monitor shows 83 mmHg
